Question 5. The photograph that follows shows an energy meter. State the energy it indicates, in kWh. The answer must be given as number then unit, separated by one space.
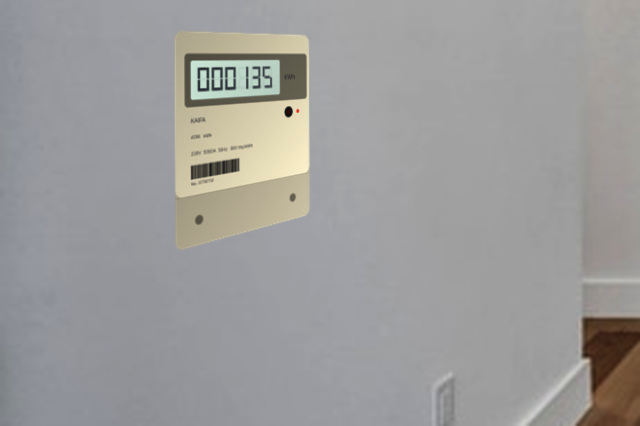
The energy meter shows 135 kWh
